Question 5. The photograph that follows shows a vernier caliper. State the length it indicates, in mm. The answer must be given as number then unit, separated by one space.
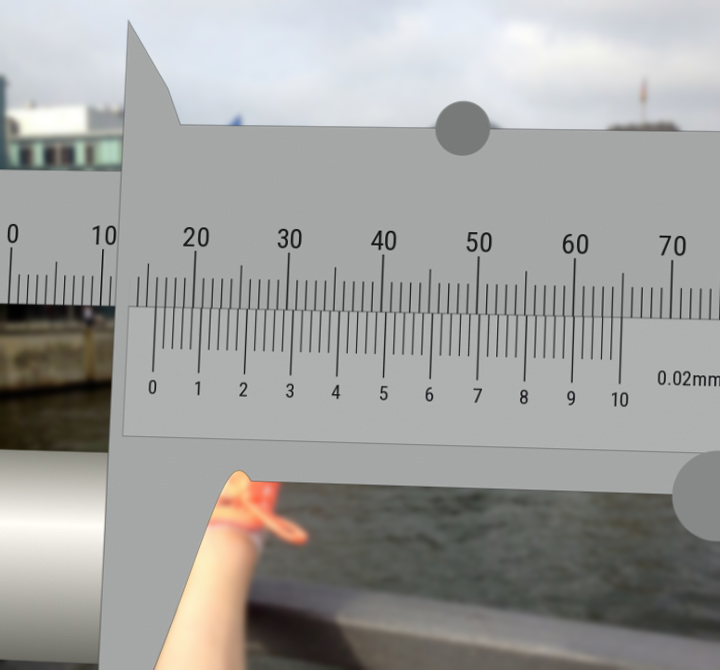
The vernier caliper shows 16.0 mm
